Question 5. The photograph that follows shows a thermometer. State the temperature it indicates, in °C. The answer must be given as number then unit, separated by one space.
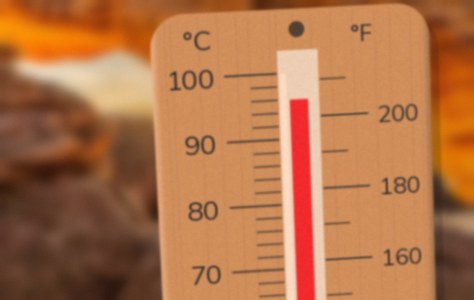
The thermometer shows 96 °C
